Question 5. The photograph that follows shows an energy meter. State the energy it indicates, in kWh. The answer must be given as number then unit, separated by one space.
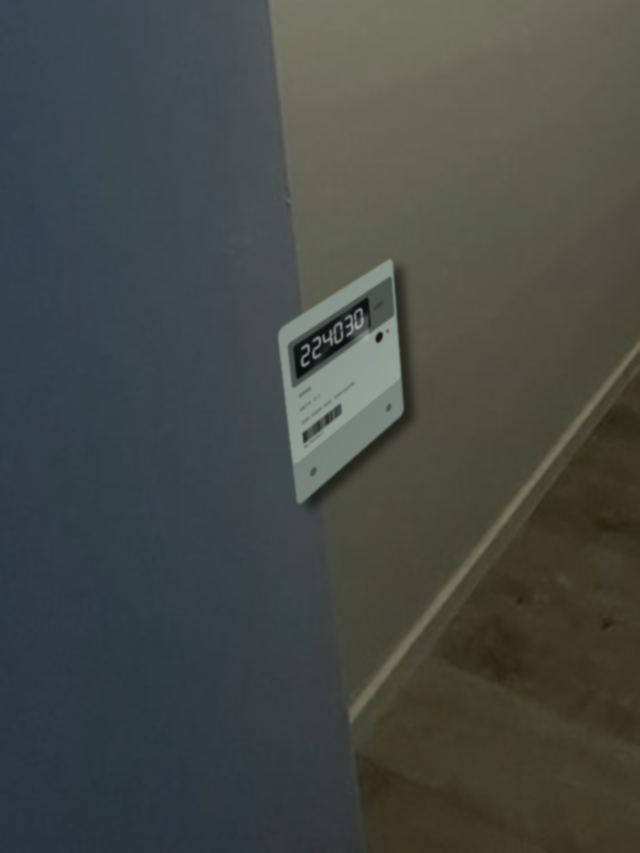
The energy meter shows 224030 kWh
